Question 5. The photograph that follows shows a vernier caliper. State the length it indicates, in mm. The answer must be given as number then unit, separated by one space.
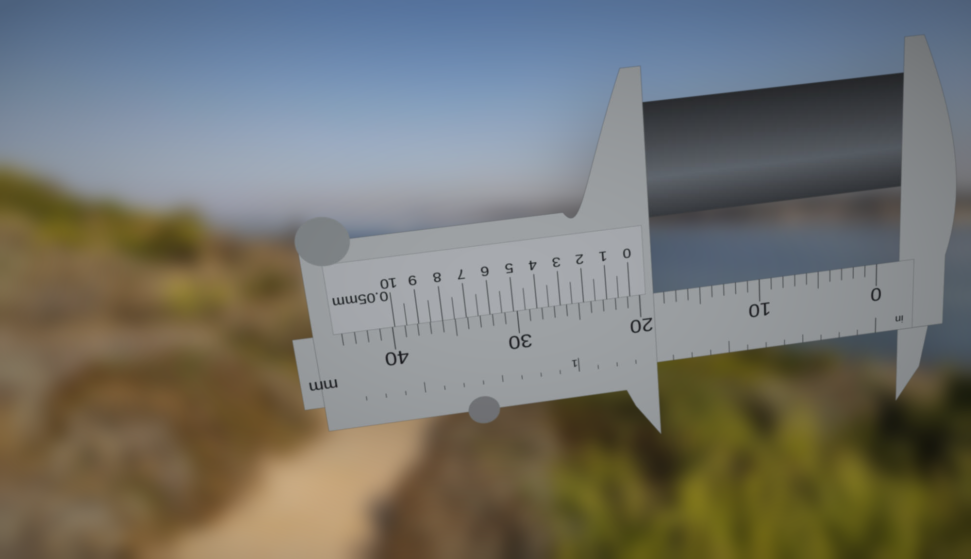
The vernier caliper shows 20.8 mm
